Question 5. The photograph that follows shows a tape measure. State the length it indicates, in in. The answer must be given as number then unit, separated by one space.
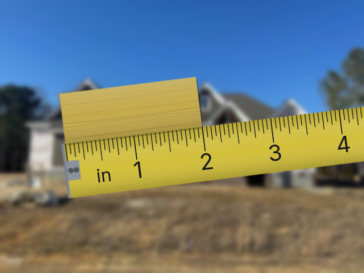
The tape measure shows 2 in
